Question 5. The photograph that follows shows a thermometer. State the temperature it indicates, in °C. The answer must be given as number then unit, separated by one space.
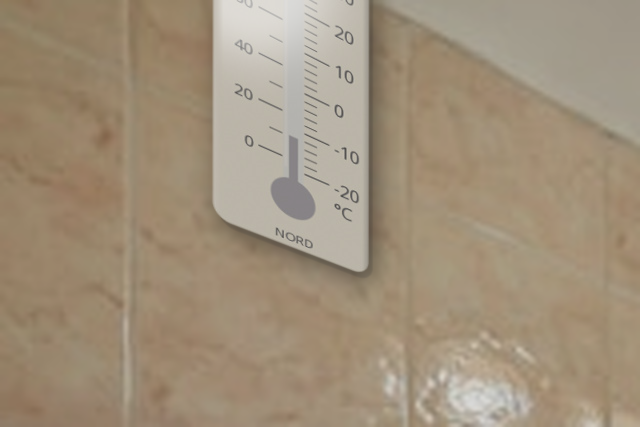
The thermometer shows -12 °C
